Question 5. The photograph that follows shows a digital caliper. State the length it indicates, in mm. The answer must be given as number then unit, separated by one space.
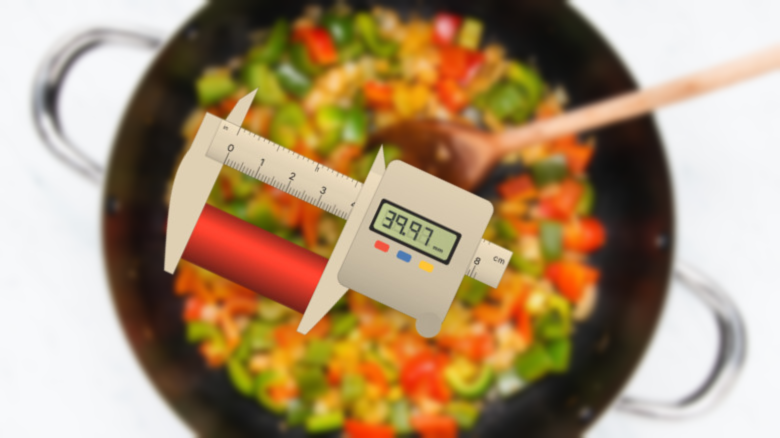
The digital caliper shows 39.97 mm
